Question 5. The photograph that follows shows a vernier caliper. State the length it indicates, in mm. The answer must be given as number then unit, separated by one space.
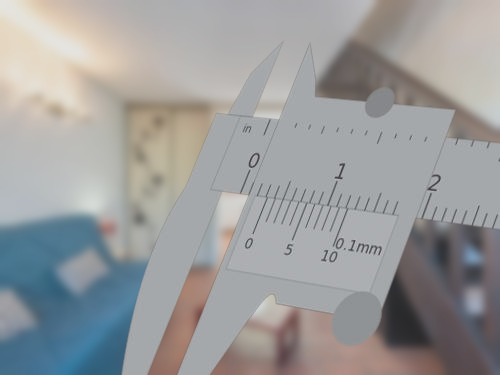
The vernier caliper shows 3.2 mm
